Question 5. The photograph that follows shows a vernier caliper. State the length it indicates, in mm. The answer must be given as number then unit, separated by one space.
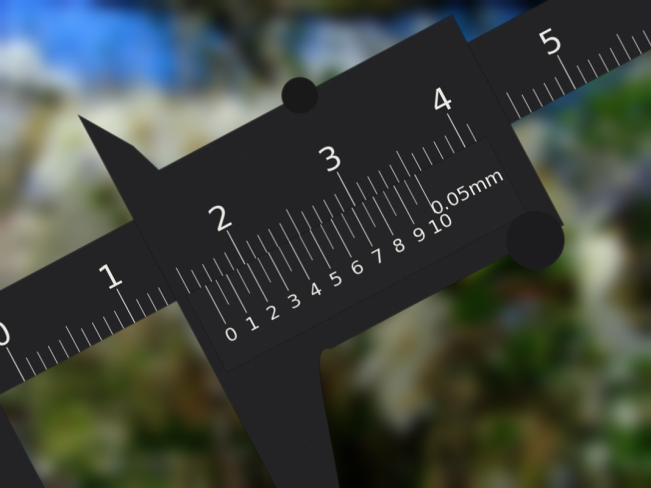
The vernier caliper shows 16.4 mm
